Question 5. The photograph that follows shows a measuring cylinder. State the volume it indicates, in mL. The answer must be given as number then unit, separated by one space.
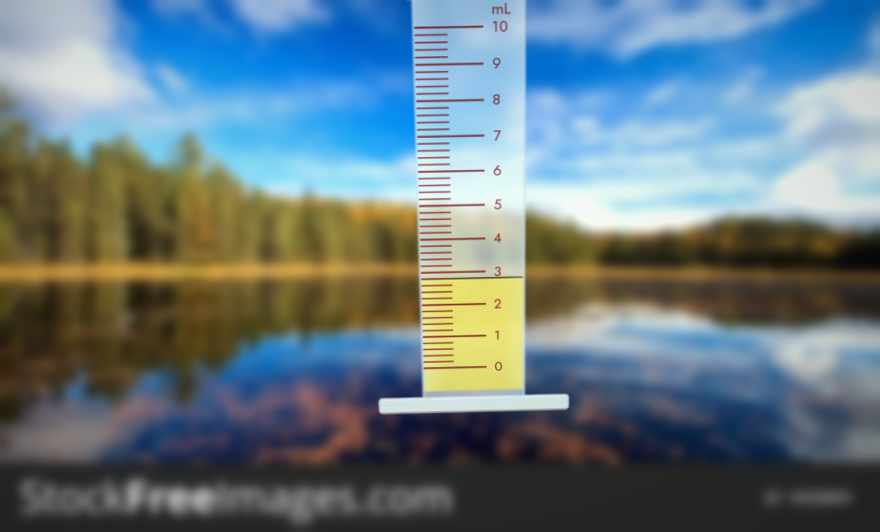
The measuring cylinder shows 2.8 mL
